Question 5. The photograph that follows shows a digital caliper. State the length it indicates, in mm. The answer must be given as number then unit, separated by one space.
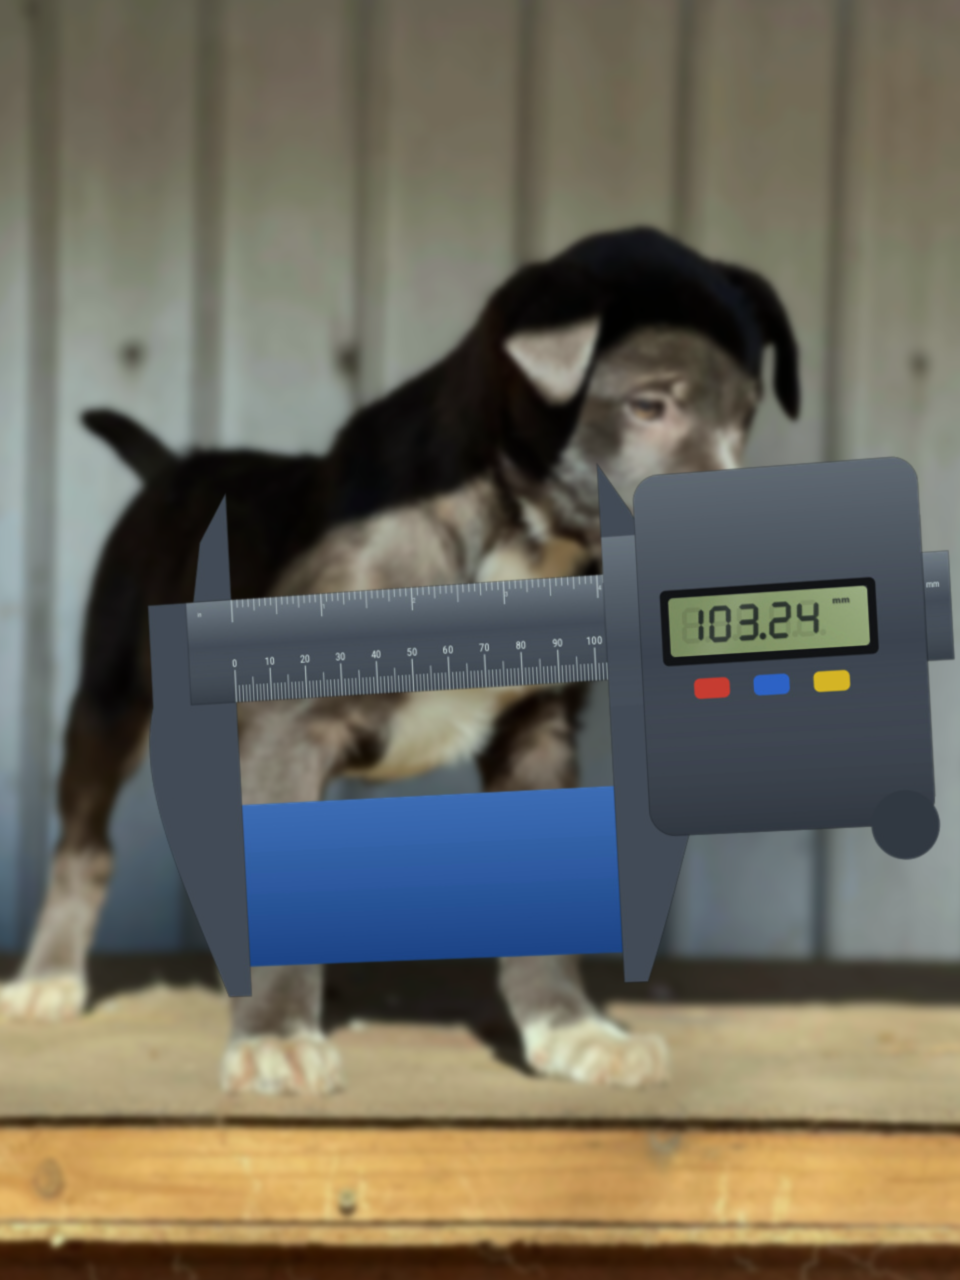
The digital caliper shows 103.24 mm
